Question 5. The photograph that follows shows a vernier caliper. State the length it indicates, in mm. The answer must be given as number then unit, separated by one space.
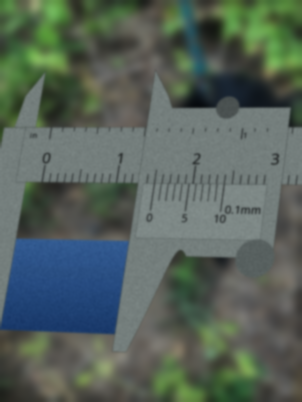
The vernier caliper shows 15.0 mm
